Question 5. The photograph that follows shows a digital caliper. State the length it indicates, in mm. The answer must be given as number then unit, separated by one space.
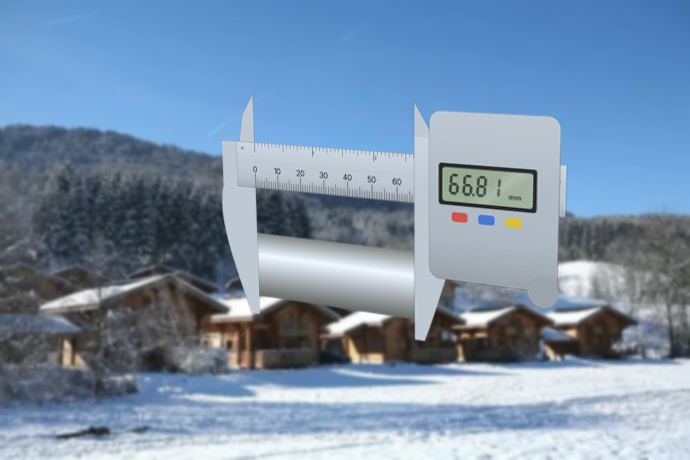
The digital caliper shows 66.81 mm
